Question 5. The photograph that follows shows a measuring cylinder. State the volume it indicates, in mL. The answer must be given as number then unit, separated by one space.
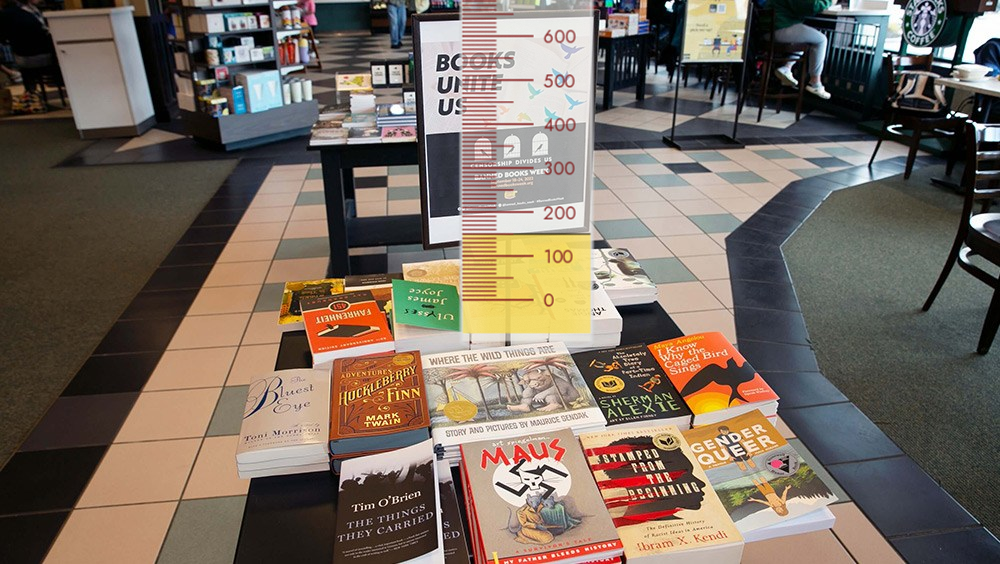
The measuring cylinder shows 150 mL
